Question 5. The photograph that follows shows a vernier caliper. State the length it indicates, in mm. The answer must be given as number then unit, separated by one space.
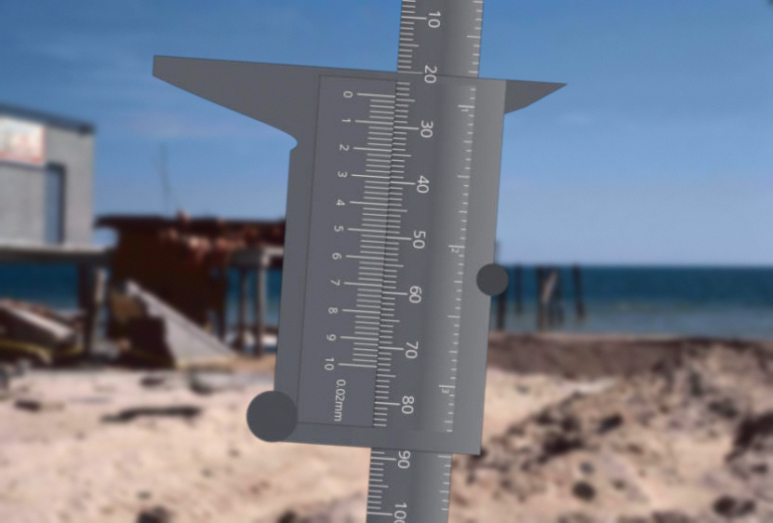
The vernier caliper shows 24.5 mm
